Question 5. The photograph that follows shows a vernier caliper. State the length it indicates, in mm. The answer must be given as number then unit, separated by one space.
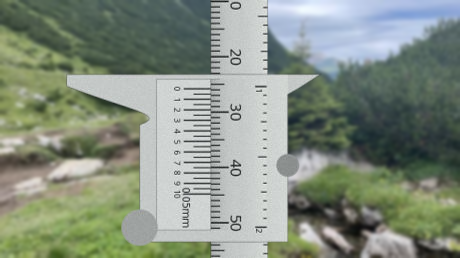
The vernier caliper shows 25.8 mm
